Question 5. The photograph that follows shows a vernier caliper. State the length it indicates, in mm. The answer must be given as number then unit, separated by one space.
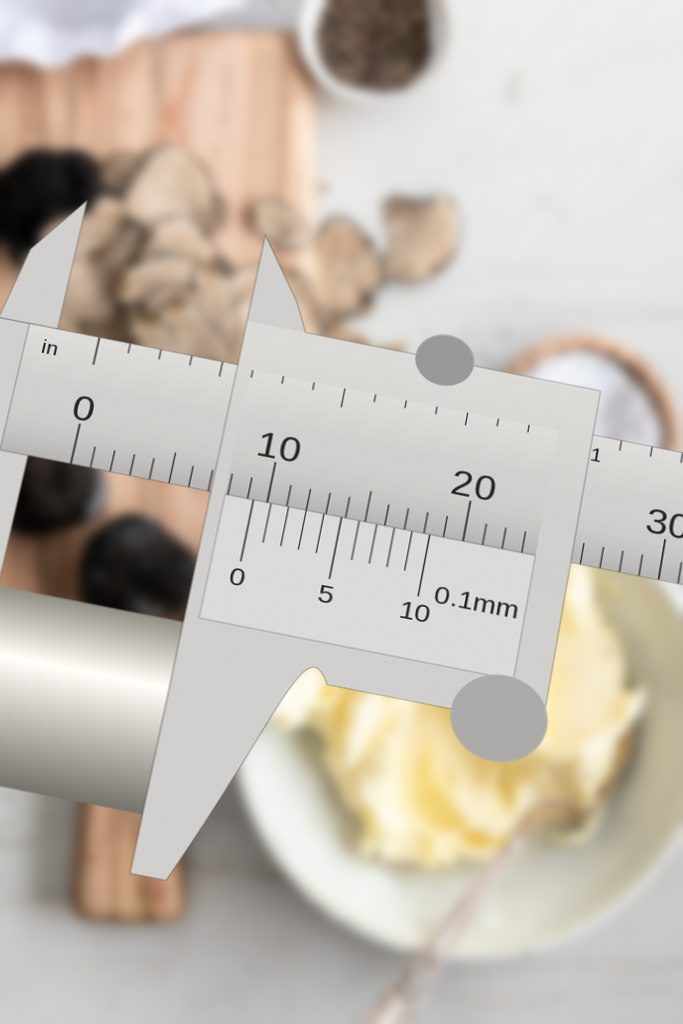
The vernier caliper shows 9.3 mm
